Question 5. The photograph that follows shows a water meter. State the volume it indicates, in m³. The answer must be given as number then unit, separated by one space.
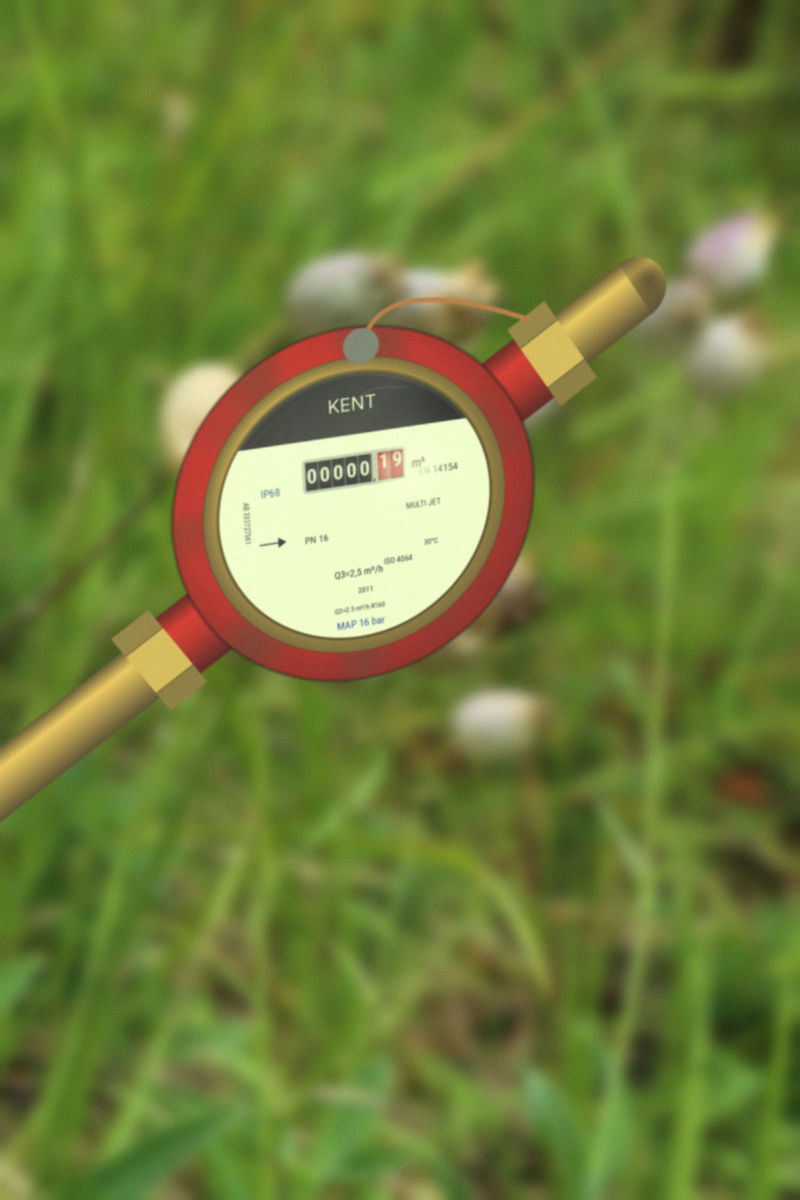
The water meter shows 0.19 m³
